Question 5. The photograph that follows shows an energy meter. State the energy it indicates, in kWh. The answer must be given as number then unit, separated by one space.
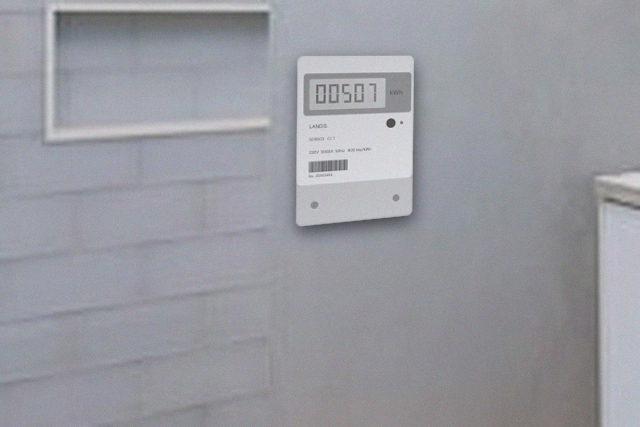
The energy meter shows 507 kWh
